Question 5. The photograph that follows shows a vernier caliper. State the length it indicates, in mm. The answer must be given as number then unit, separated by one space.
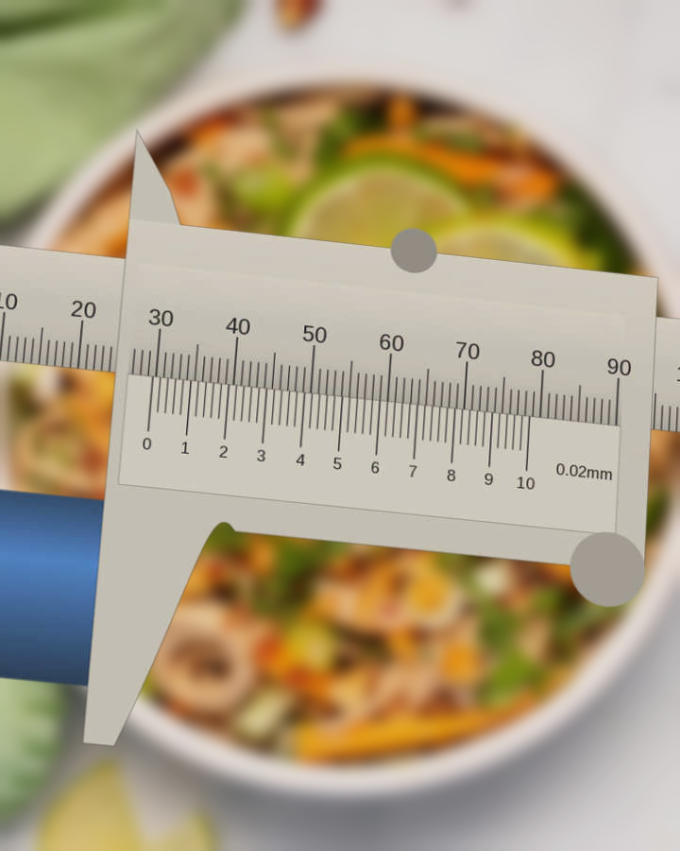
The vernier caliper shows 29.6 mm
